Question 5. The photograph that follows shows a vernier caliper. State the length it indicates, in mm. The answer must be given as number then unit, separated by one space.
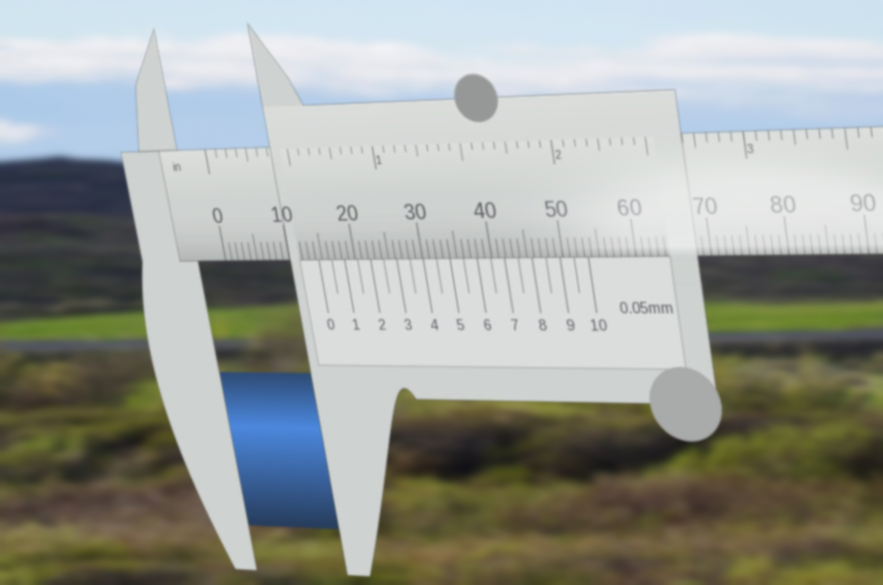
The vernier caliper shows 14.5 mm
